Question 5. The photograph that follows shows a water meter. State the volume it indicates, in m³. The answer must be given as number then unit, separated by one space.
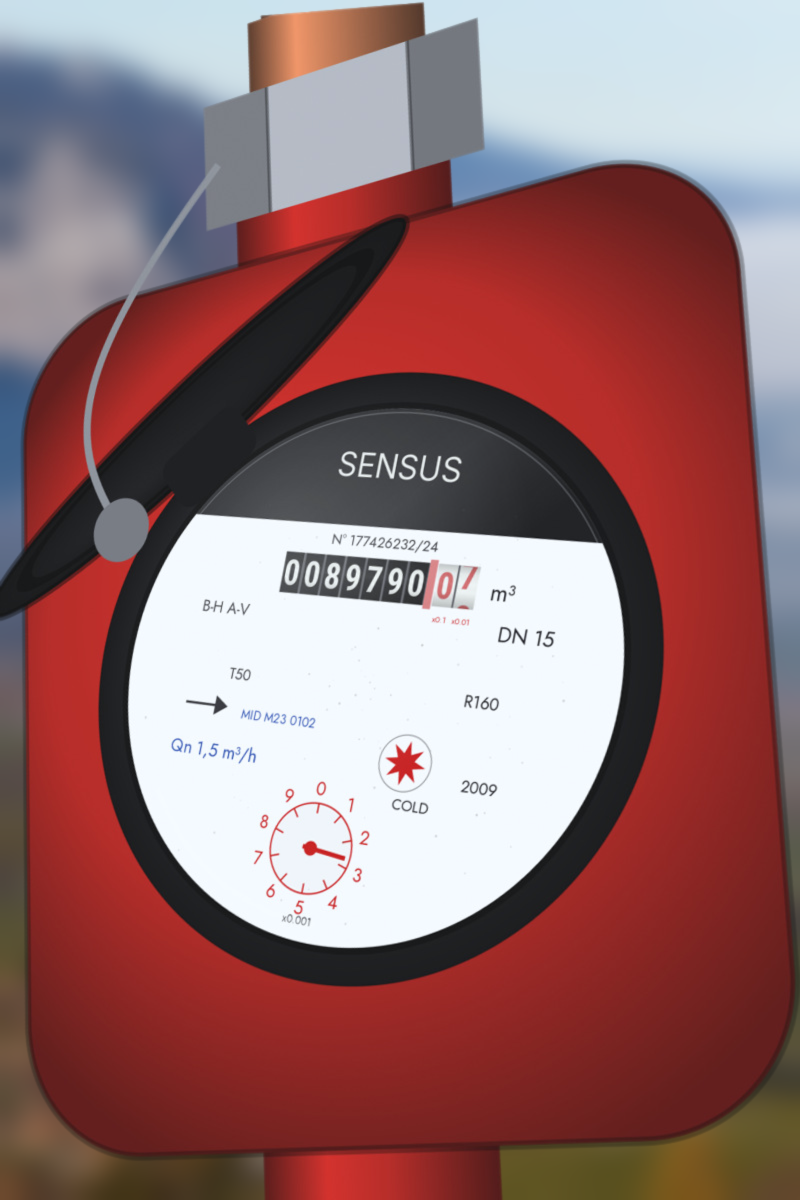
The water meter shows 89790.072 m³
